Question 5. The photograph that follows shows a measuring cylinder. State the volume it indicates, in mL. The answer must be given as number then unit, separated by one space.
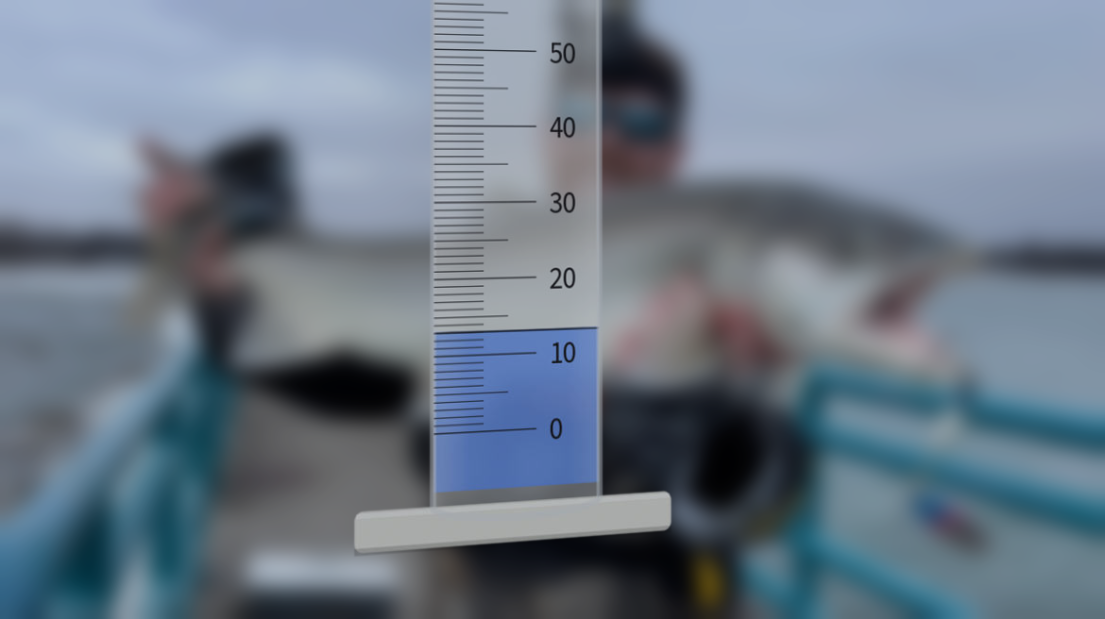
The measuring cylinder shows 13 mL
